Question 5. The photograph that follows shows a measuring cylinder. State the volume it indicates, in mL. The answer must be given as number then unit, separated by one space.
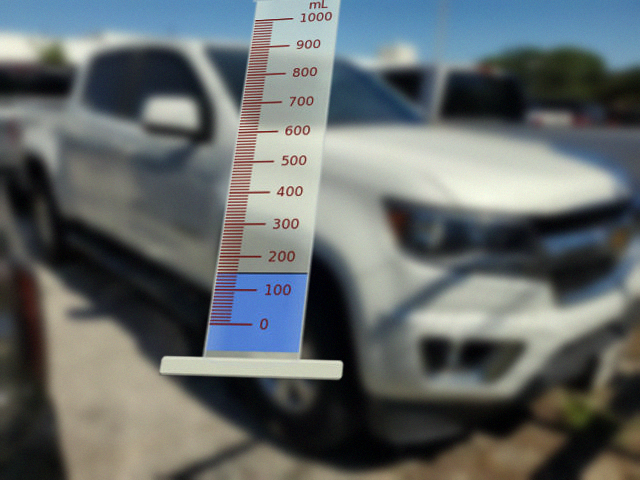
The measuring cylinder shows 150 mL
